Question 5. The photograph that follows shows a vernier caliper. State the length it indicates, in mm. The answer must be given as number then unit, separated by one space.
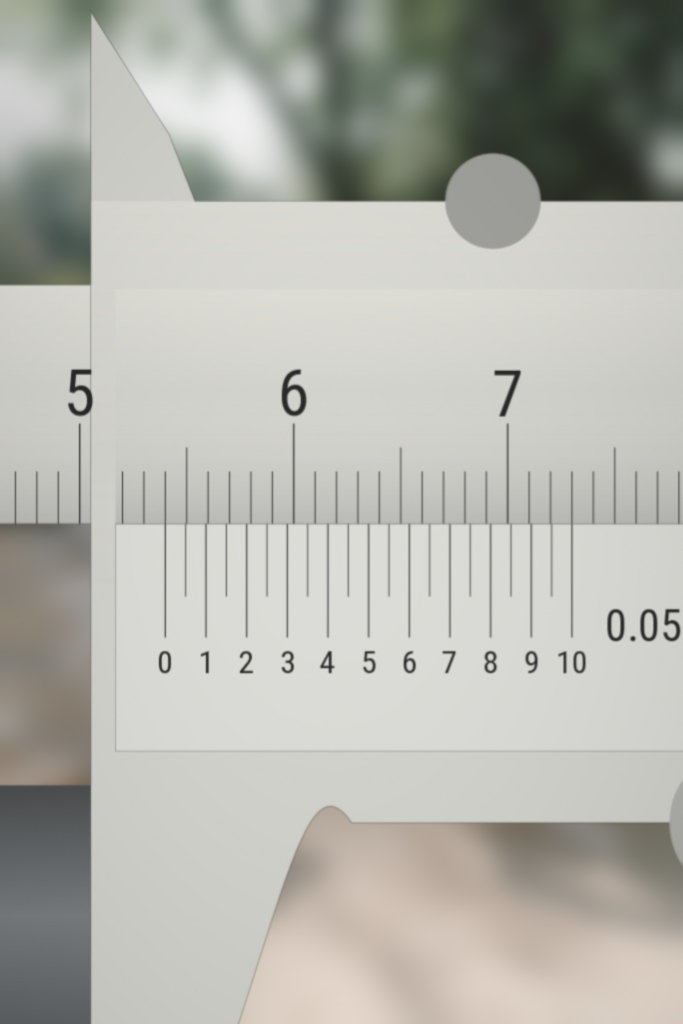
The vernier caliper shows 54.0 mm
